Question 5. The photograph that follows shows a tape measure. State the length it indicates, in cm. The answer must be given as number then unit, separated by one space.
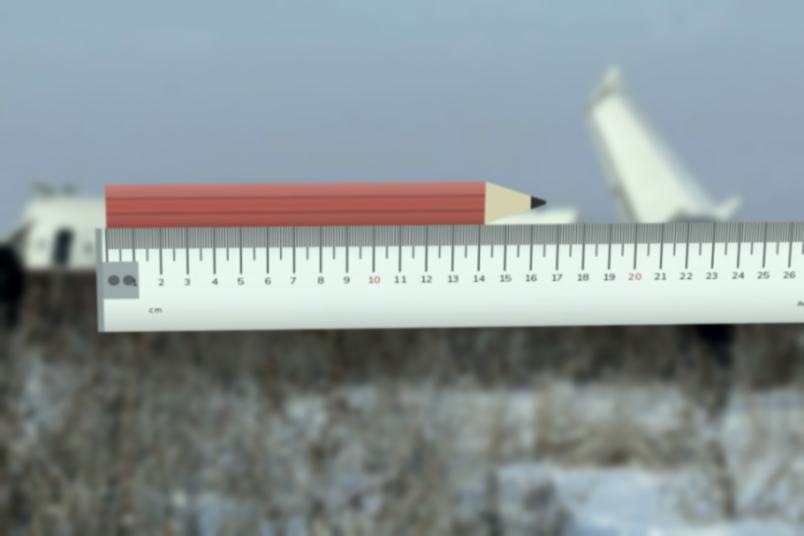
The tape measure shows 16.5 cm
